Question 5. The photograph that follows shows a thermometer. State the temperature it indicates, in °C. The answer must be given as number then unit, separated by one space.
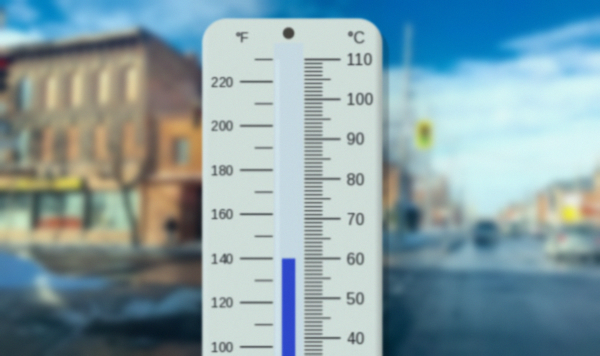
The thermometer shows 60 °C
